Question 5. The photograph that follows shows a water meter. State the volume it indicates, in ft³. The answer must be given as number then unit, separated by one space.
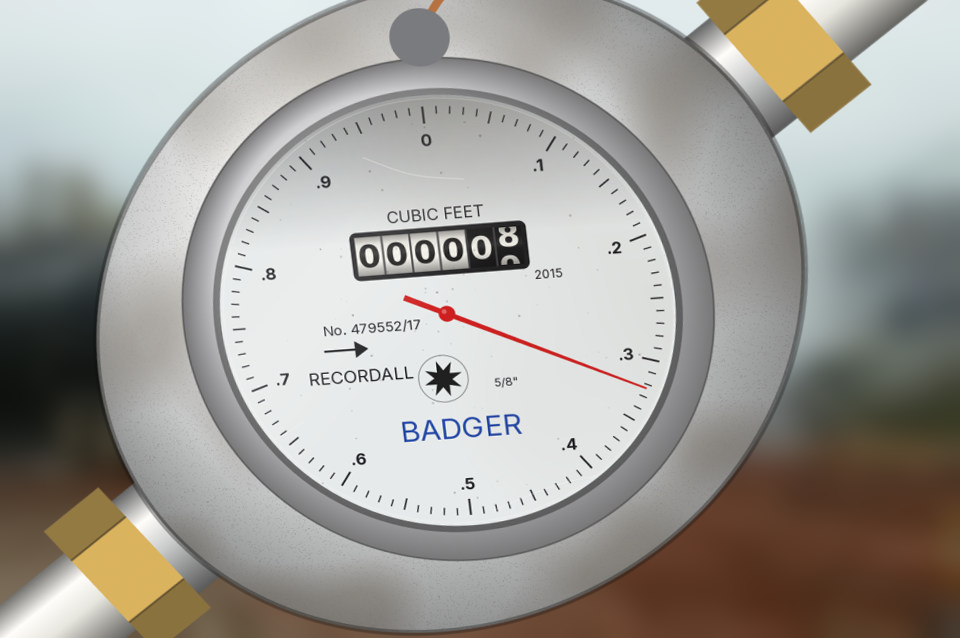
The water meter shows 8.32 ft³
